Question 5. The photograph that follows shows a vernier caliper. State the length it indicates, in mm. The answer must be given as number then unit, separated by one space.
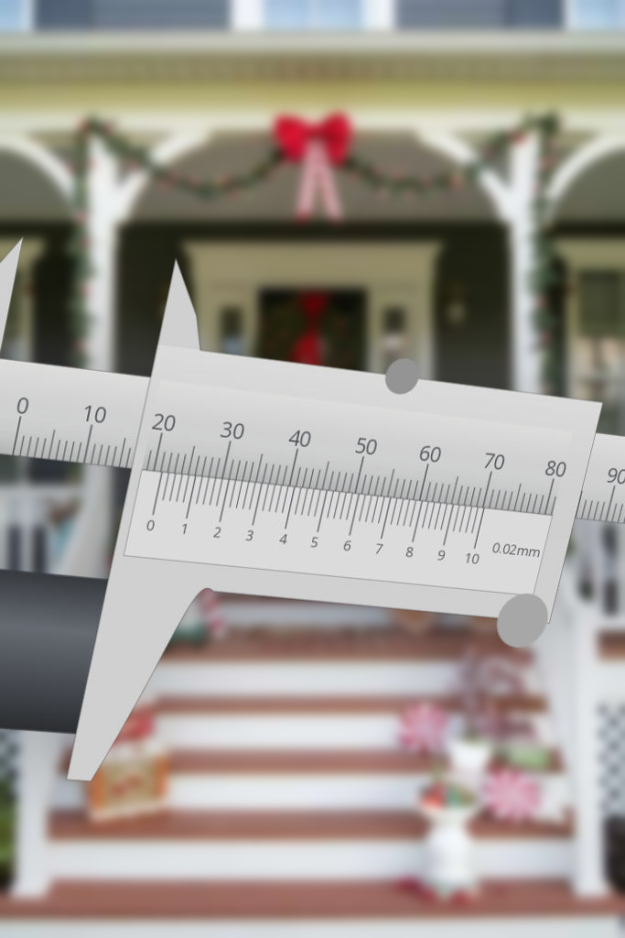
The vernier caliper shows 21.2 mm
